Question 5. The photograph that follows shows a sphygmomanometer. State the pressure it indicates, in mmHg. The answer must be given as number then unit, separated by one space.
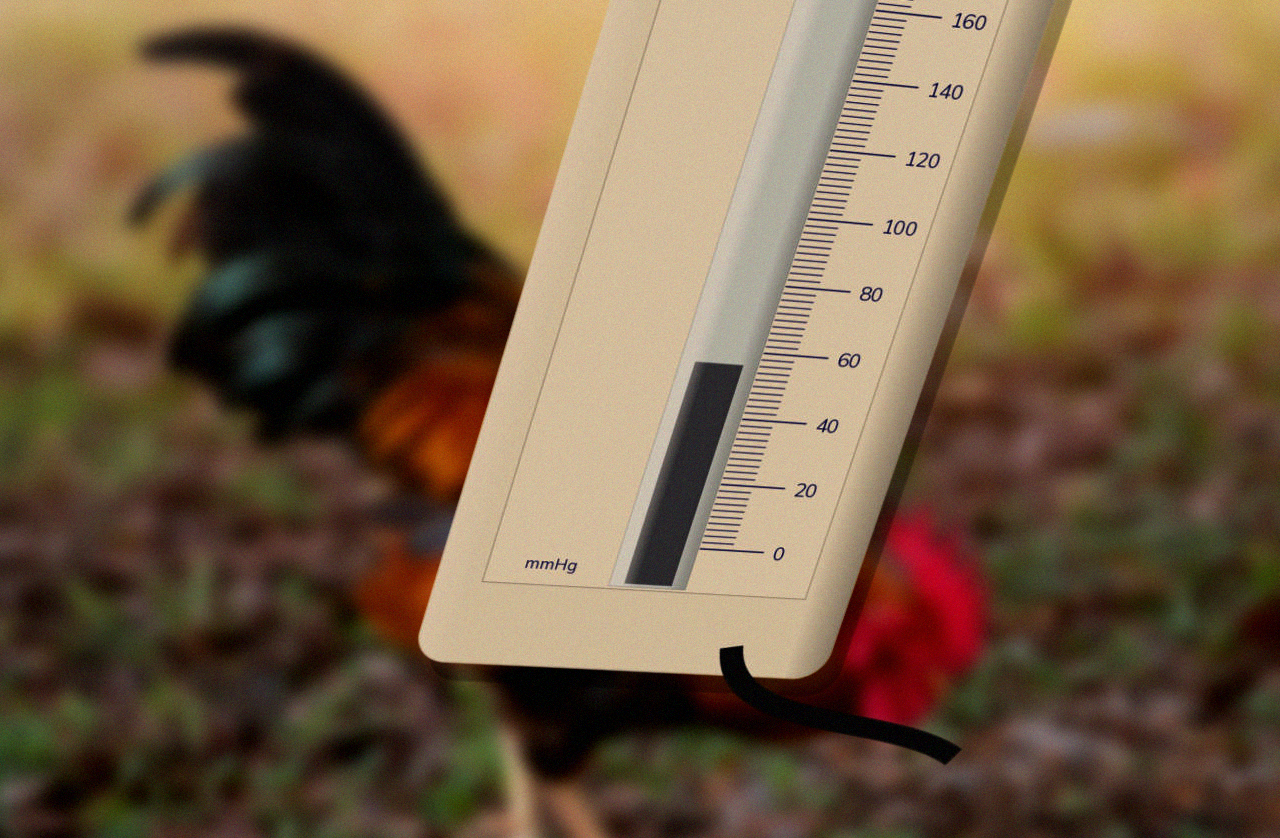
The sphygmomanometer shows 56 mmHg
